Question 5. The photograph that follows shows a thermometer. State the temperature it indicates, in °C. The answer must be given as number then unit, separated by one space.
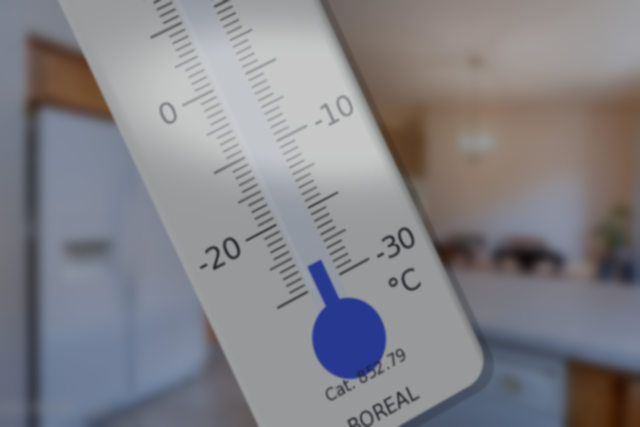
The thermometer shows -27 °C
